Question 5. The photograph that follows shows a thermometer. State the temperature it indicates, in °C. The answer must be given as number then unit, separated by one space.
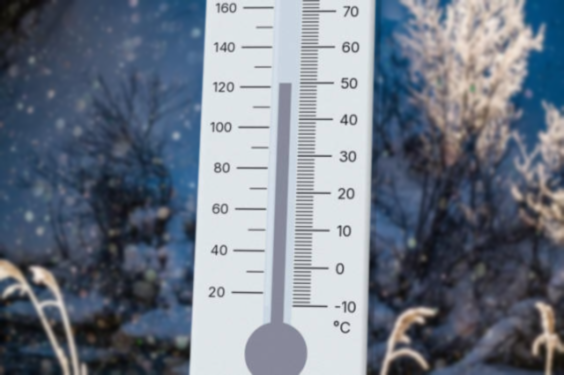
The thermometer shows 50 °C
